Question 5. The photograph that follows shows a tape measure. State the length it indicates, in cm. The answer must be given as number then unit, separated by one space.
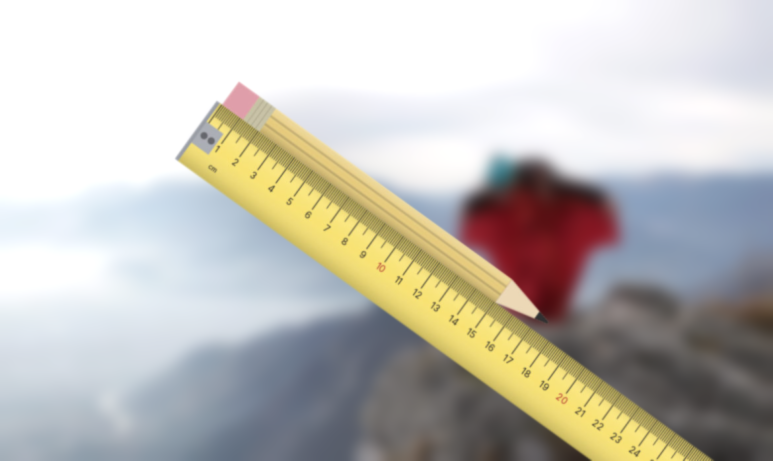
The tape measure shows 17.5 cm
